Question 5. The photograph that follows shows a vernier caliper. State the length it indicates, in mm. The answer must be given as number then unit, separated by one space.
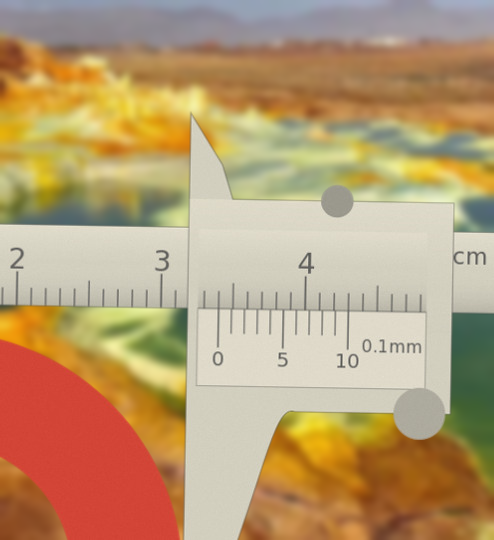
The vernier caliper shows 34.0 mm
